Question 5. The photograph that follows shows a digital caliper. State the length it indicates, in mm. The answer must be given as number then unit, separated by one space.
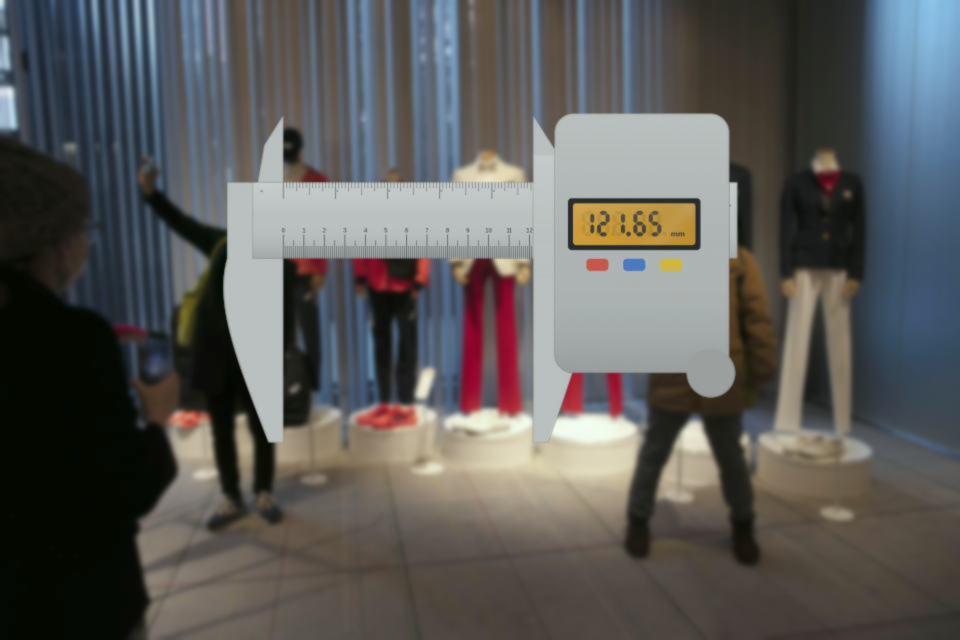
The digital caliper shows 121.65 mm
